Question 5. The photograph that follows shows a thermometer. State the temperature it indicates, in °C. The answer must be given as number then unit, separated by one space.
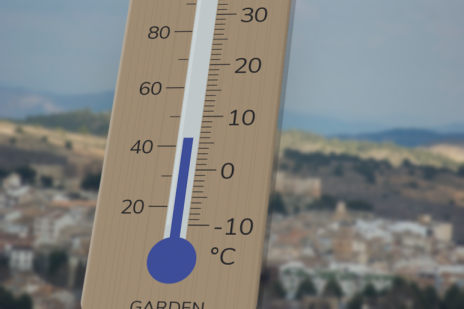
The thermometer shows 6 °C
